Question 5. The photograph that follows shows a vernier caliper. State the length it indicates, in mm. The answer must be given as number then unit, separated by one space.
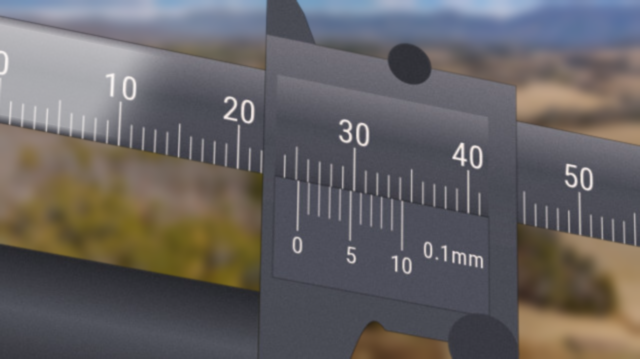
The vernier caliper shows 25.2 mm
